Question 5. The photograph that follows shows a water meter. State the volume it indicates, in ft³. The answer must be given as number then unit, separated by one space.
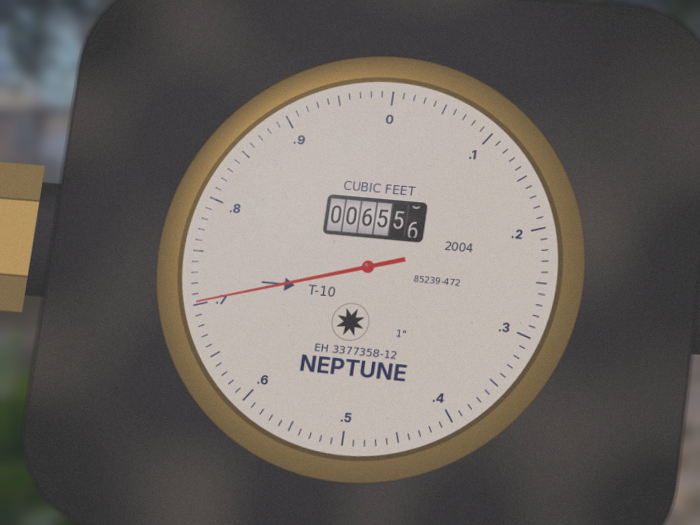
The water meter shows 6555.70 ft³
